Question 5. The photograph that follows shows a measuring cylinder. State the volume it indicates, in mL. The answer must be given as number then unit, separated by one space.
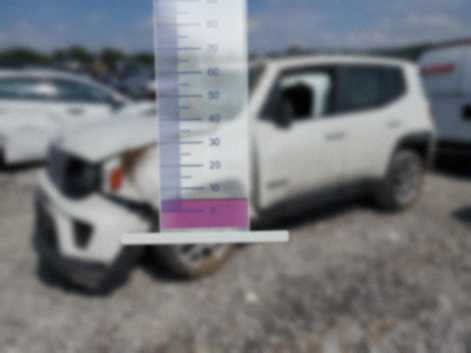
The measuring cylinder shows 5 mL
